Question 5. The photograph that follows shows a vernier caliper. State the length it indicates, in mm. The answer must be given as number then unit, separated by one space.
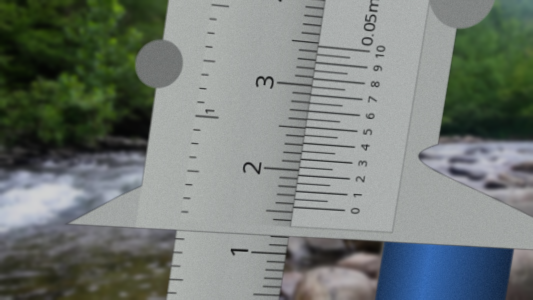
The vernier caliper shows 15.6 mm
